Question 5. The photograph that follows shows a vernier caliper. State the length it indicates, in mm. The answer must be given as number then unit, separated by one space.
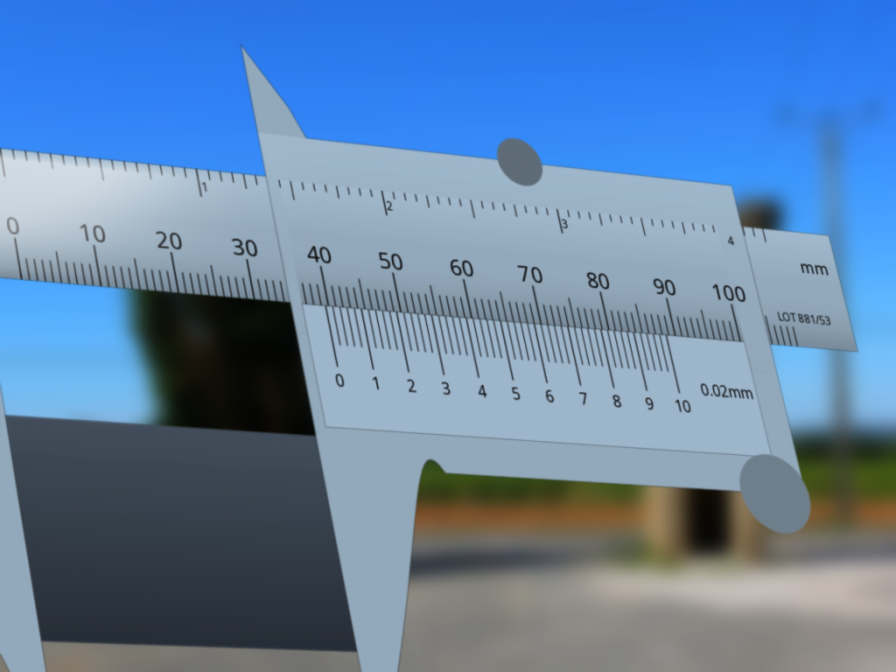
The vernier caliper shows 39.6 mm
